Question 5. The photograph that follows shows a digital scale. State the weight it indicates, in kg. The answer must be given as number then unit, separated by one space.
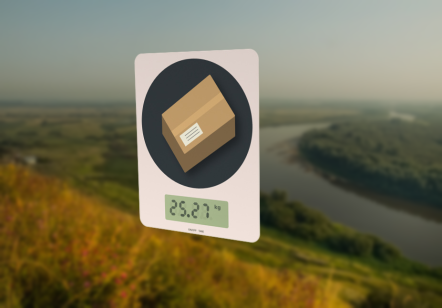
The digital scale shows 25.27 kg
